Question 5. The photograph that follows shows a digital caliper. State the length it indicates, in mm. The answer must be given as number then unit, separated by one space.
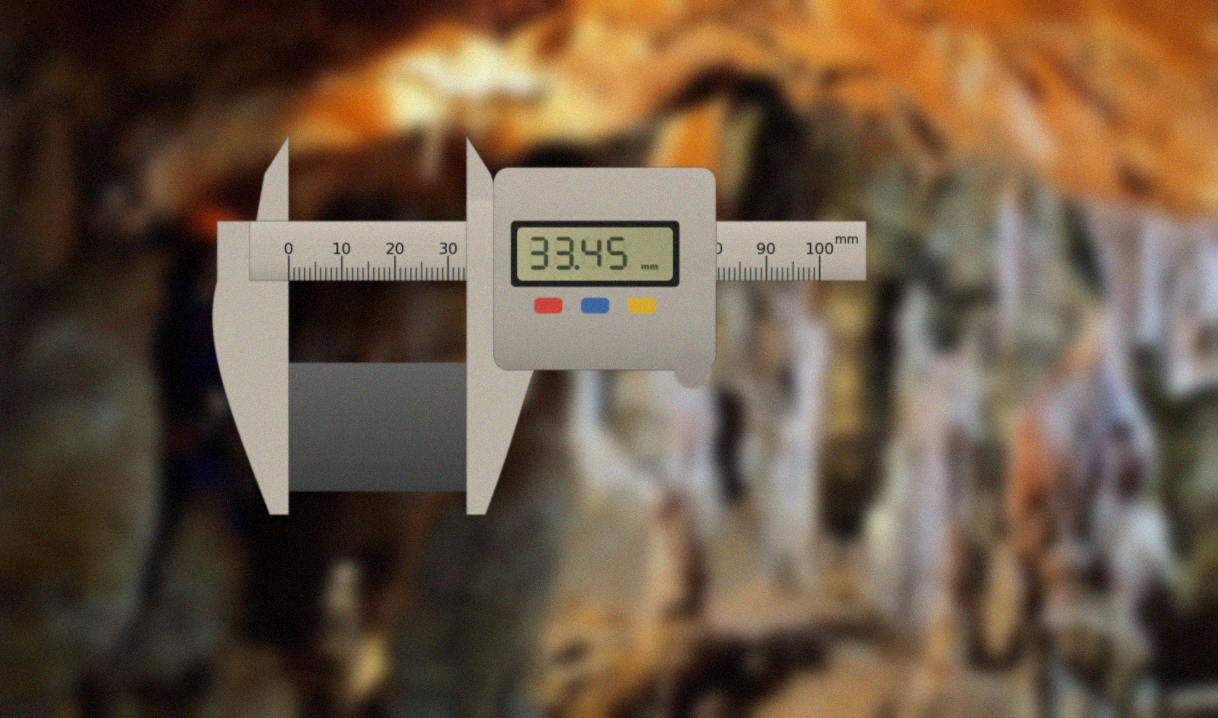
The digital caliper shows 33.45 mm
